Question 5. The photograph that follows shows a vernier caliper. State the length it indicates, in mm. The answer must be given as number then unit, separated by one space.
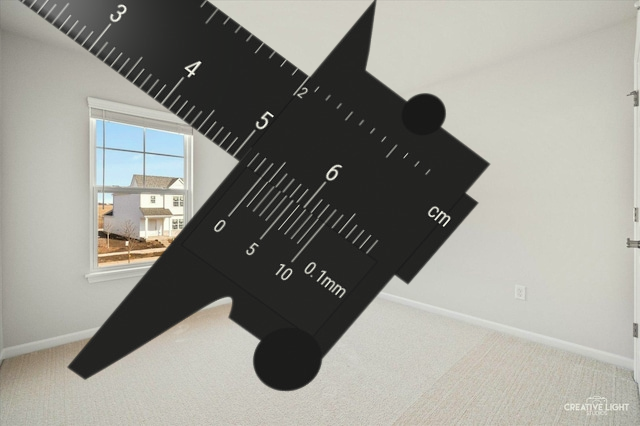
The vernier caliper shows 54.0 mm
